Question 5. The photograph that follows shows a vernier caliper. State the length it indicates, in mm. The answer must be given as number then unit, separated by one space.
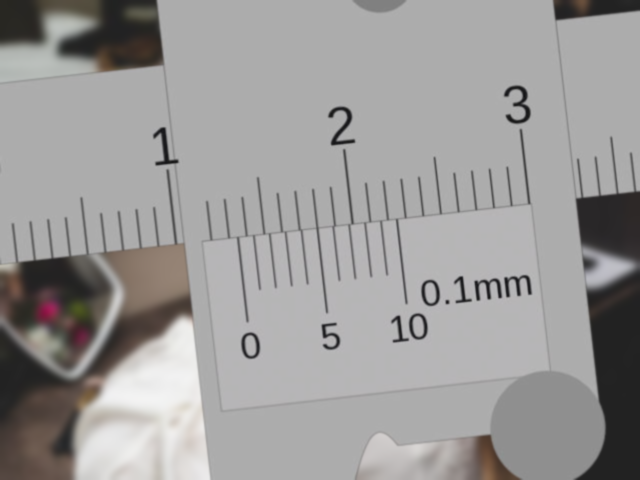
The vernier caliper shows 13.5 mm
